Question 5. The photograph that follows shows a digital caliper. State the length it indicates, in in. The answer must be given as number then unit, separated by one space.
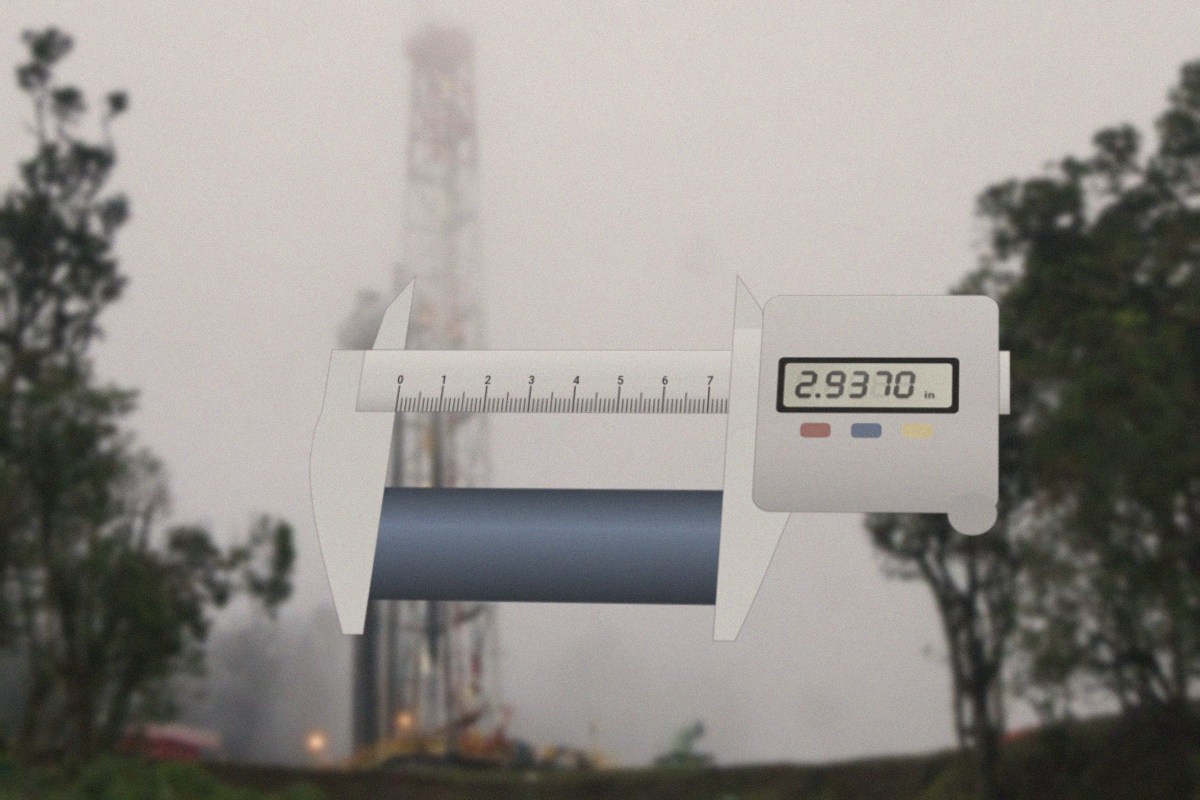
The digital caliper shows 2.9370 in
